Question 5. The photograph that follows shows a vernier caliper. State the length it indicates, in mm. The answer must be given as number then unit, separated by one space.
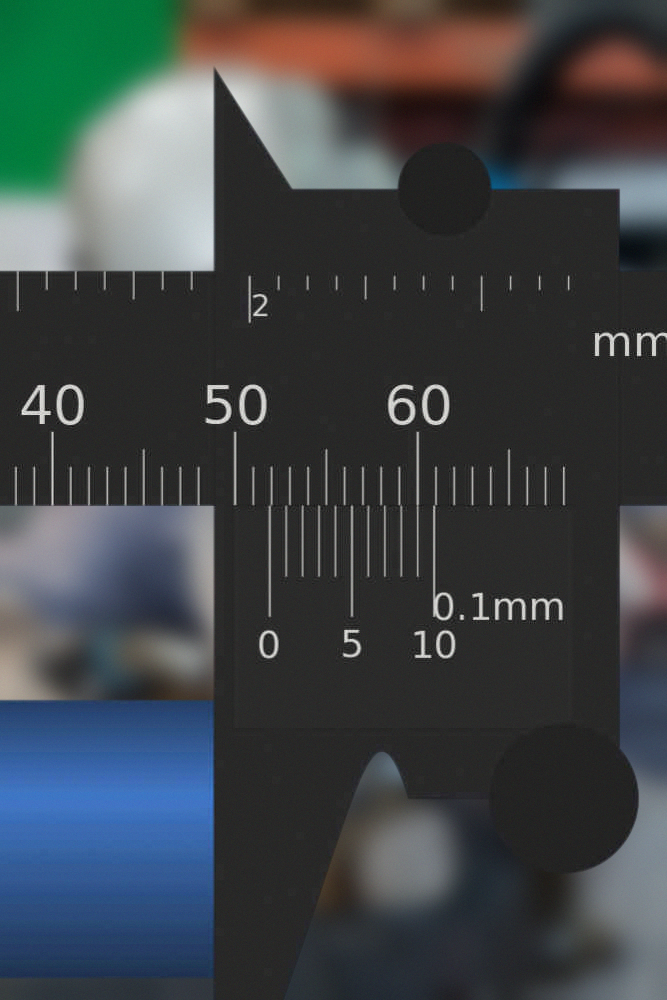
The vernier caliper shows 51.9 mm
